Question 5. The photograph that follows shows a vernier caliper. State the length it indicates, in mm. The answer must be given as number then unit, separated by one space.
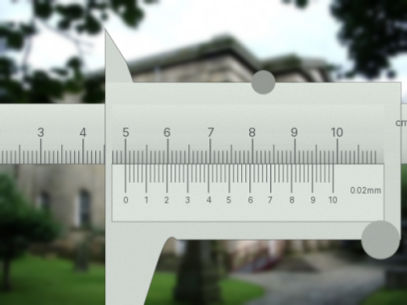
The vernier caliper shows 50.0 mm
